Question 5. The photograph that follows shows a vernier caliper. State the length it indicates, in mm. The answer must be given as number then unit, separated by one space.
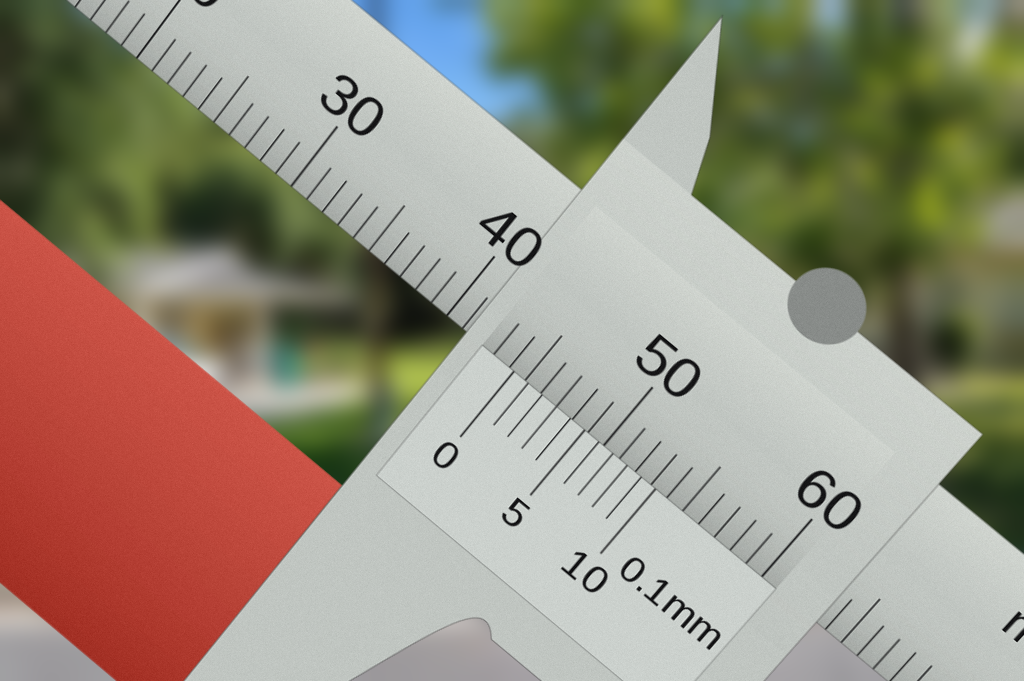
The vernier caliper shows 44.3 mm
